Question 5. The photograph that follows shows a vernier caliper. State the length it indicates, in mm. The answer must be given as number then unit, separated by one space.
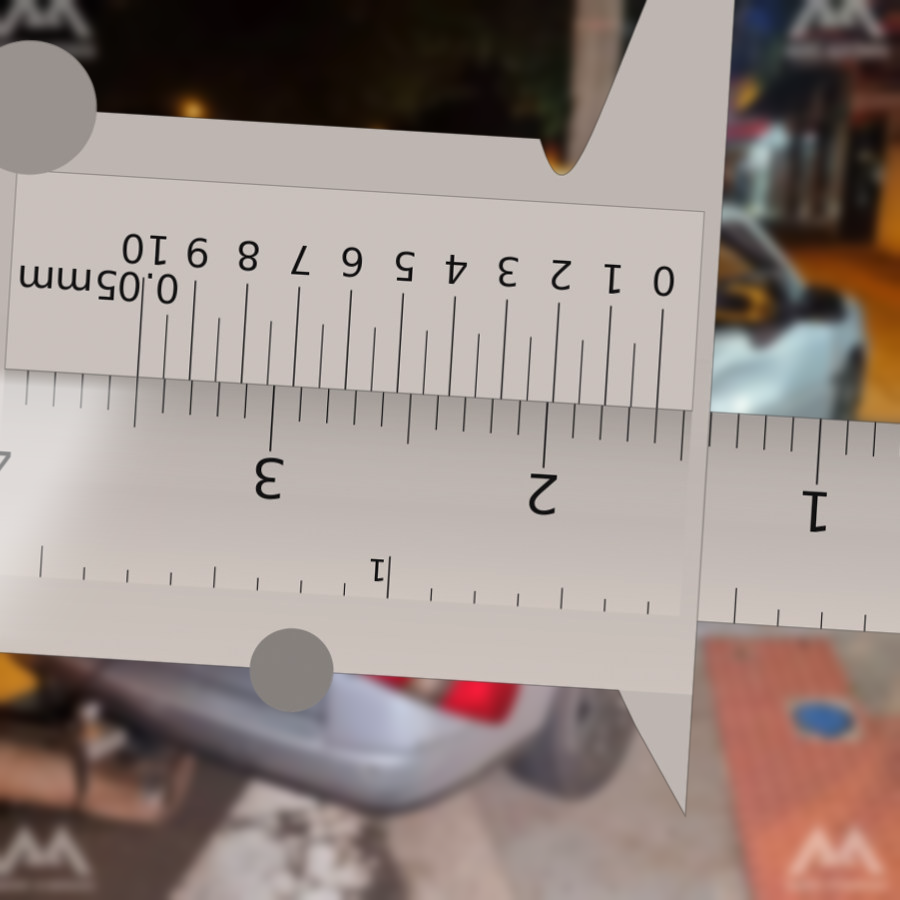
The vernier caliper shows 16.00 mm
